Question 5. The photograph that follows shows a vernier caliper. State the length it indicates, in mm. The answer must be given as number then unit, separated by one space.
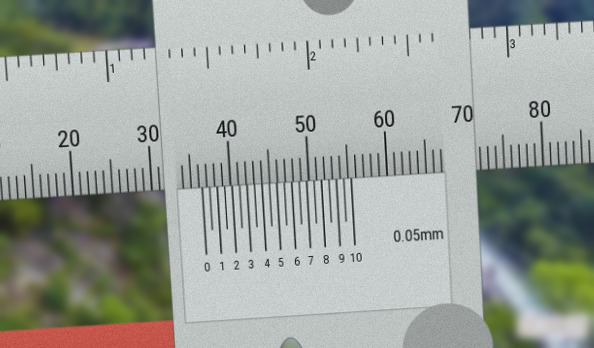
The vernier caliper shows 36.4 mm
